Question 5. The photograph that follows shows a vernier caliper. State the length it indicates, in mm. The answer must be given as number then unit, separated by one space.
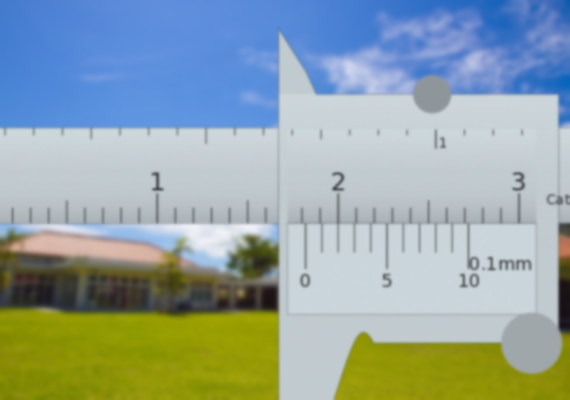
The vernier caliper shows 18.2 mm
